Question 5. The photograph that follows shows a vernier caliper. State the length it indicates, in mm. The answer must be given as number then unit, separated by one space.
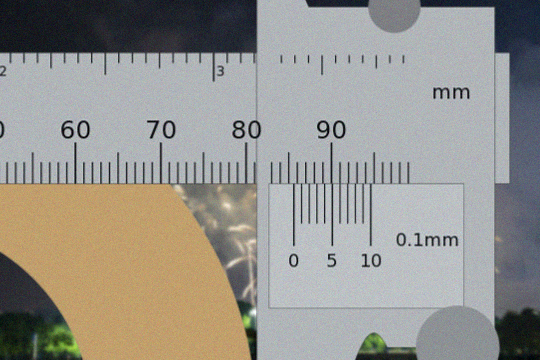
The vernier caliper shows 85.6 mm
